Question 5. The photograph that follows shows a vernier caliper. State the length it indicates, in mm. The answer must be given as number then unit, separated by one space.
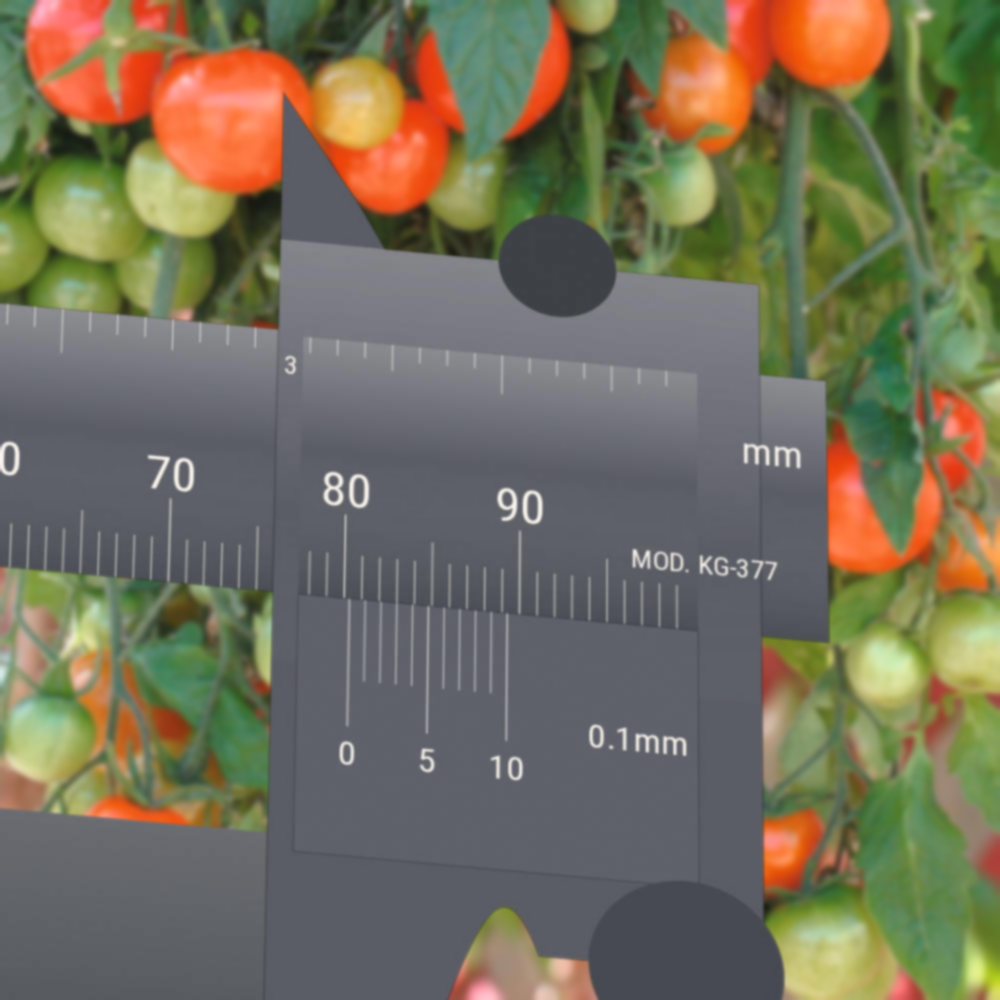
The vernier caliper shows 80.3 mm
